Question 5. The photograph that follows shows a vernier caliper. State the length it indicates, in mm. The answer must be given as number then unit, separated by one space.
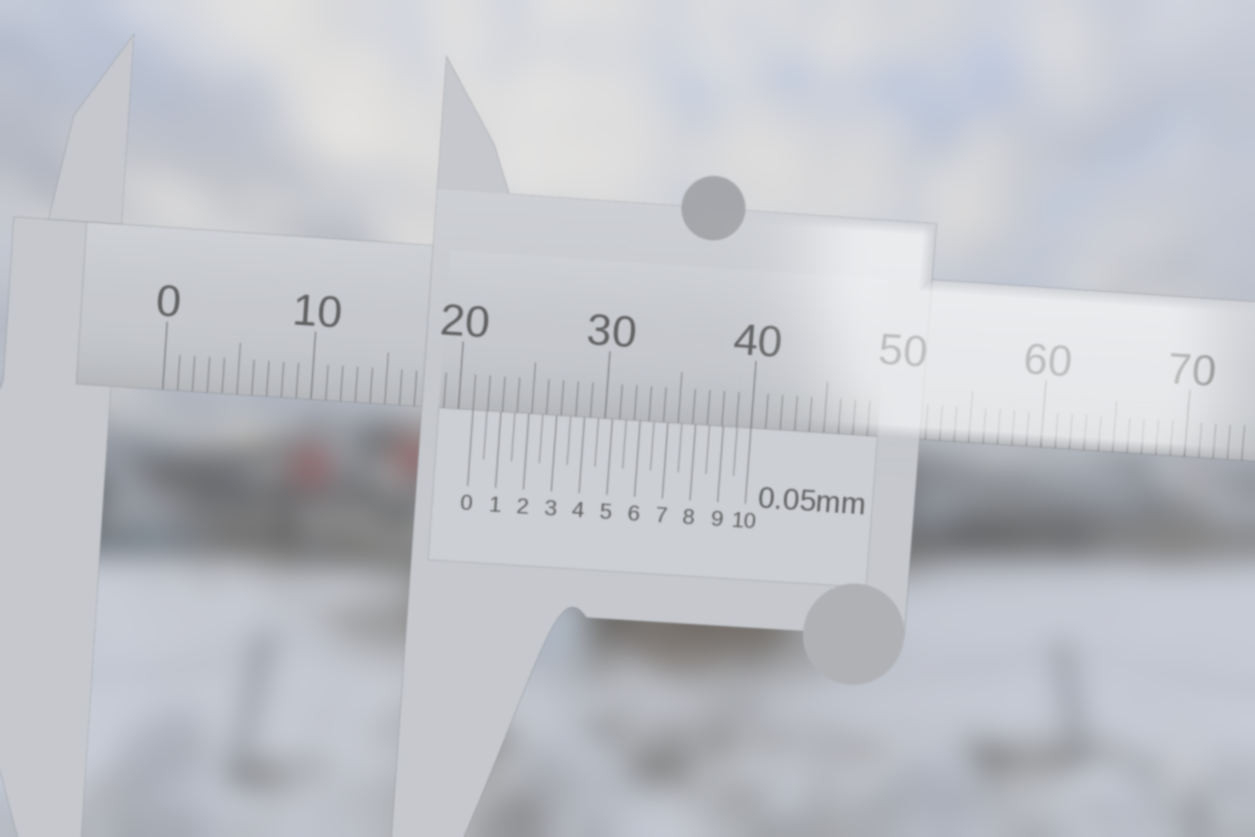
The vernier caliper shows 21.0 mm
